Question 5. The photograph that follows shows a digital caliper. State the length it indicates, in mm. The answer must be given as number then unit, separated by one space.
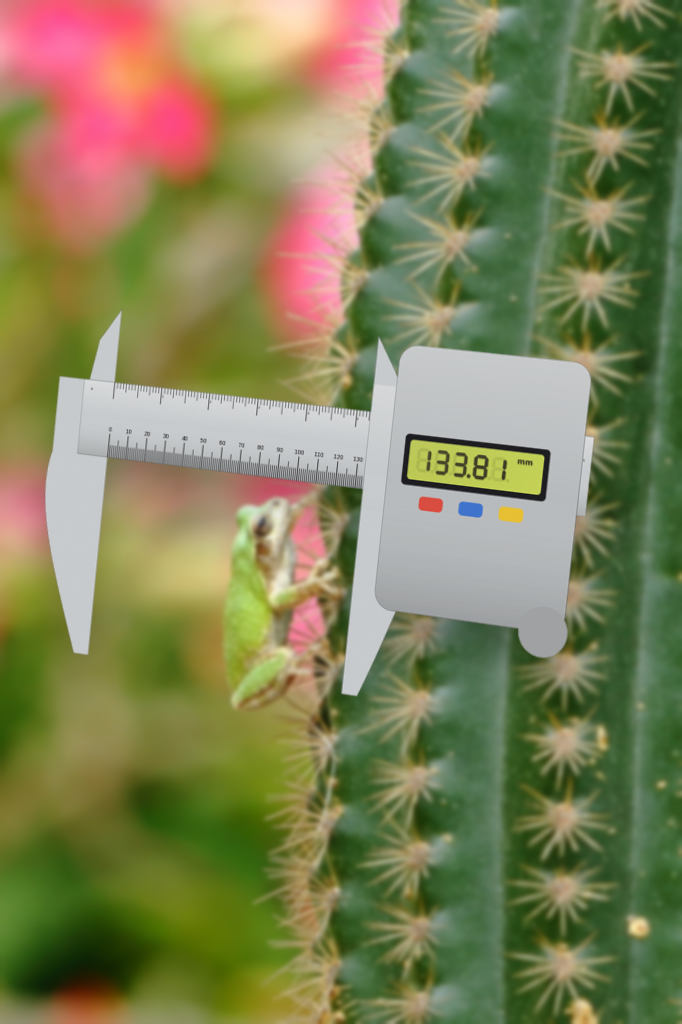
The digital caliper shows 133.81 mm
